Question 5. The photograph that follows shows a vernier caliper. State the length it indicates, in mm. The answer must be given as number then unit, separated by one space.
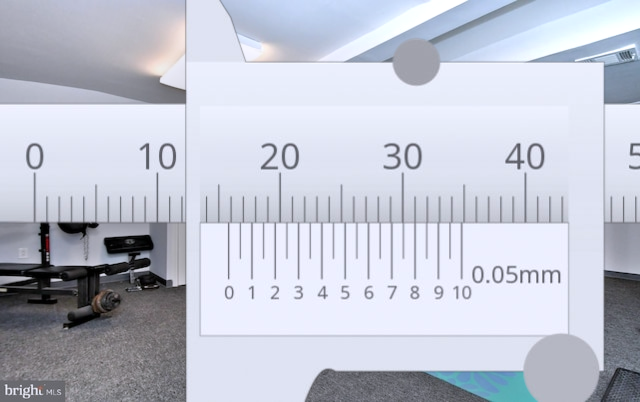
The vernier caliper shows 15.8 mm
